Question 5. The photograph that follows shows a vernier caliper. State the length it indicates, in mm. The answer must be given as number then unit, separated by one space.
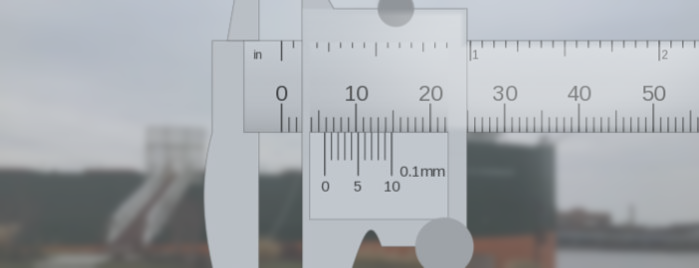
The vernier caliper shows 5.8 mm
